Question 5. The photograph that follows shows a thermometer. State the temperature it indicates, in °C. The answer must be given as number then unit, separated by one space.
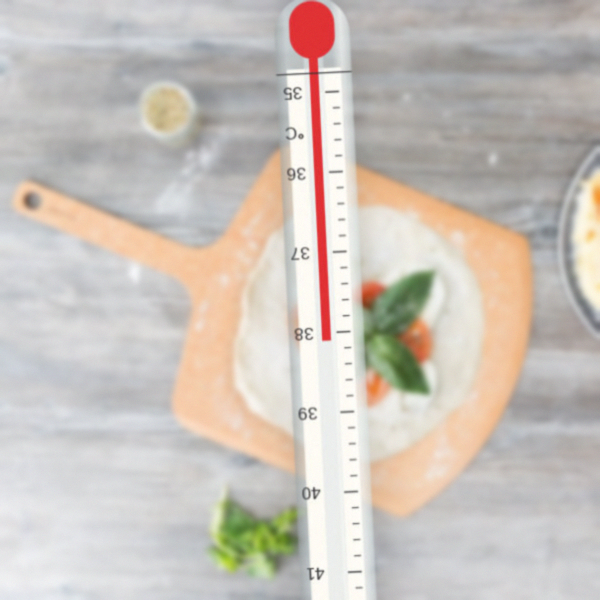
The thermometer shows 38.1 °C
